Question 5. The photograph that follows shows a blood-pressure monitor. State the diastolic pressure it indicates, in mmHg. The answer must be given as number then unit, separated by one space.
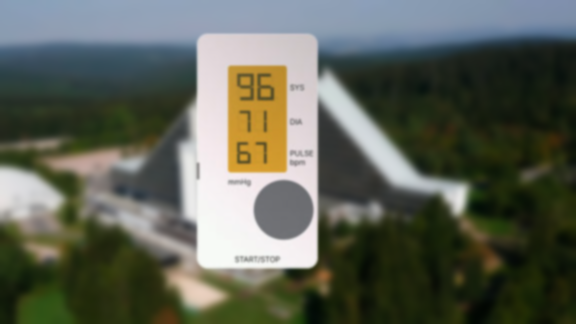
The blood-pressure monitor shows 71 mmHg
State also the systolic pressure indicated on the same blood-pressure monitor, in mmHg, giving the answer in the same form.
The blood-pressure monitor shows 96 mmHg
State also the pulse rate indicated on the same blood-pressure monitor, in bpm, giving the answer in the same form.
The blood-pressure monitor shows 67 bpm
